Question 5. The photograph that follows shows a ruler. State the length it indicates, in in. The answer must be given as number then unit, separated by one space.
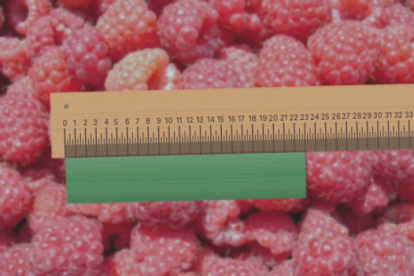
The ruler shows 23 in
